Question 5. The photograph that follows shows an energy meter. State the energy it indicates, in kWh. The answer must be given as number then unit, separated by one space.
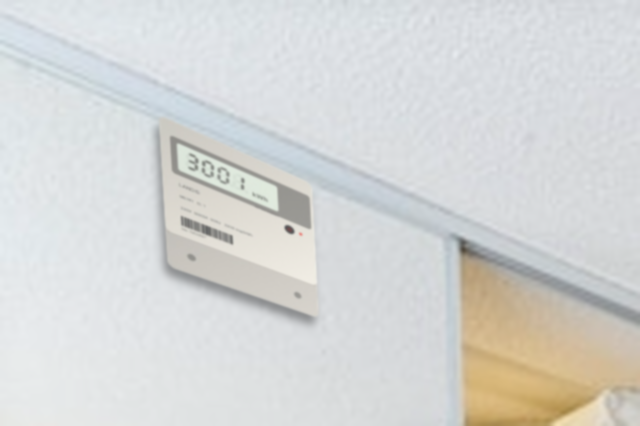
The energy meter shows 3001 kWh
